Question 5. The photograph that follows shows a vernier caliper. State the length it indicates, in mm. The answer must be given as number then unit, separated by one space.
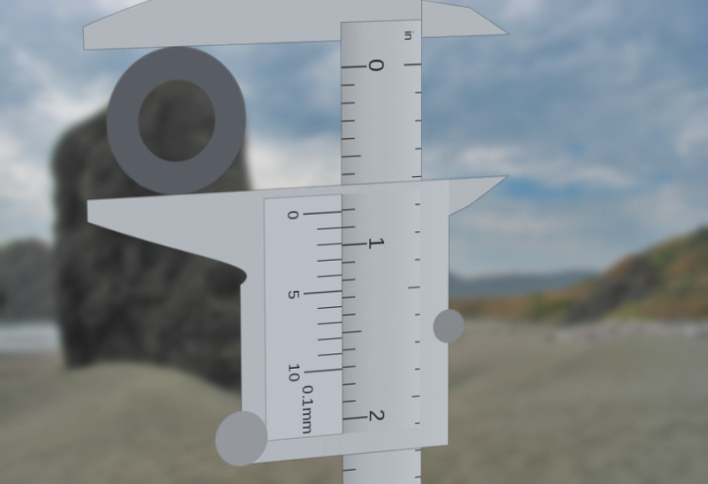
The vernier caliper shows 8.1 mm
